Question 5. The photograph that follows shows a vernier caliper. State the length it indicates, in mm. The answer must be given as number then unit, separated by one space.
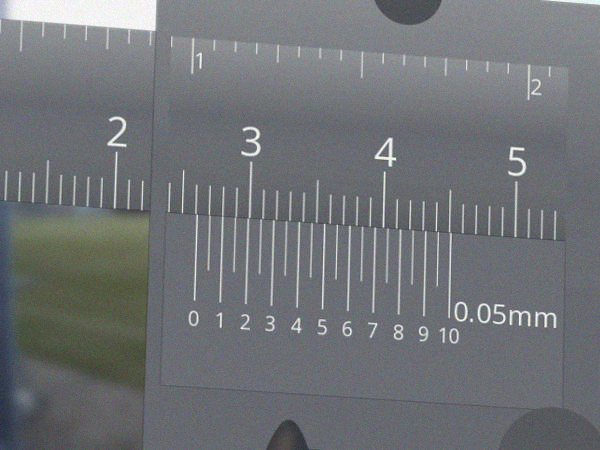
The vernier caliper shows 26.1 mm
